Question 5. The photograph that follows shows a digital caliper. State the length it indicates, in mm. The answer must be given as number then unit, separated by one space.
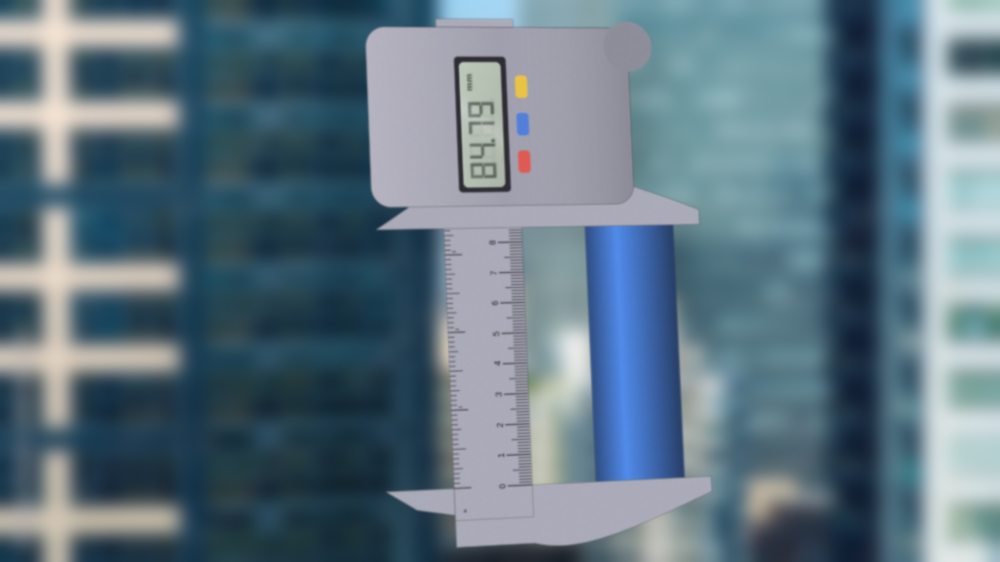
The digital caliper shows 84.79 mm
